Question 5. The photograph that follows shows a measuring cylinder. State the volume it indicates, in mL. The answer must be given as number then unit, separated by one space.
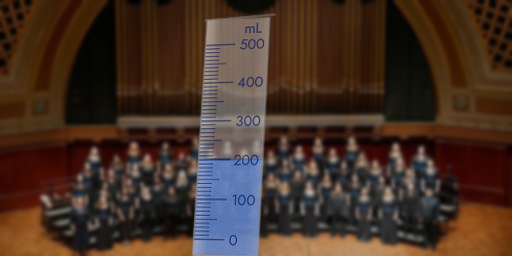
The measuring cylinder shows 200 mL
